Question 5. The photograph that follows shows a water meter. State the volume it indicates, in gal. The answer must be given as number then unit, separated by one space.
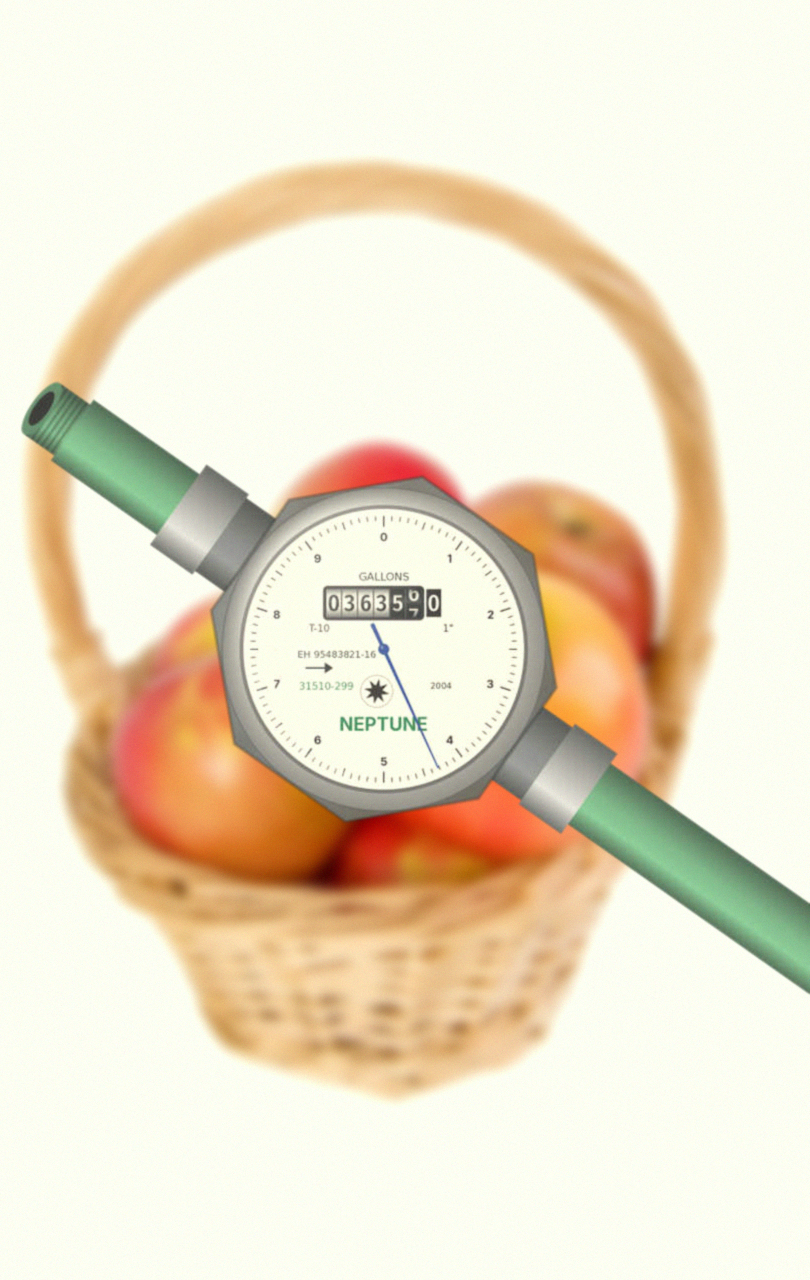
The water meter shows 363564.3 gal
